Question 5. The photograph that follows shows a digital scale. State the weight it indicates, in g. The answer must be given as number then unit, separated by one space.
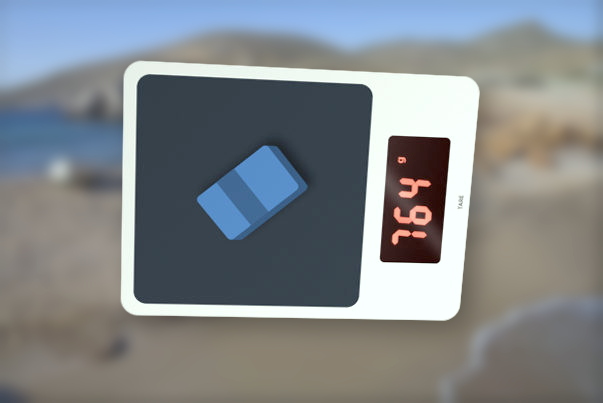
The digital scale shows 764 g
